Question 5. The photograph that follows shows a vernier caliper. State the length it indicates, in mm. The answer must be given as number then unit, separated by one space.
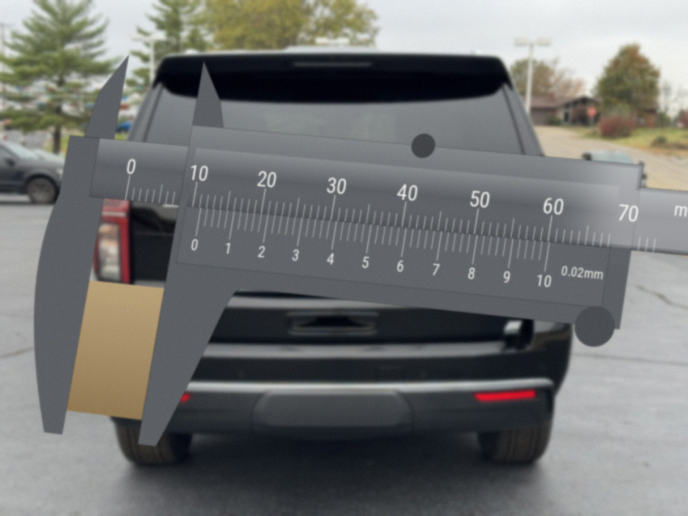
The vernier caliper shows 11.2 mm
